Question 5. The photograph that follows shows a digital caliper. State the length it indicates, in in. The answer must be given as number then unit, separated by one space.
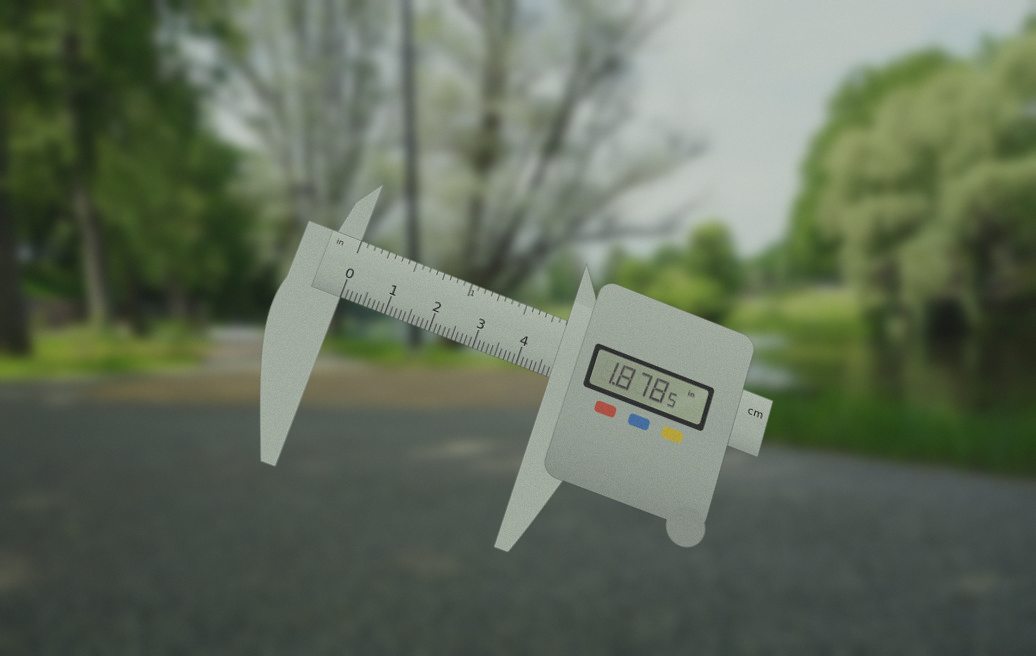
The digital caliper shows 1.8785 in
